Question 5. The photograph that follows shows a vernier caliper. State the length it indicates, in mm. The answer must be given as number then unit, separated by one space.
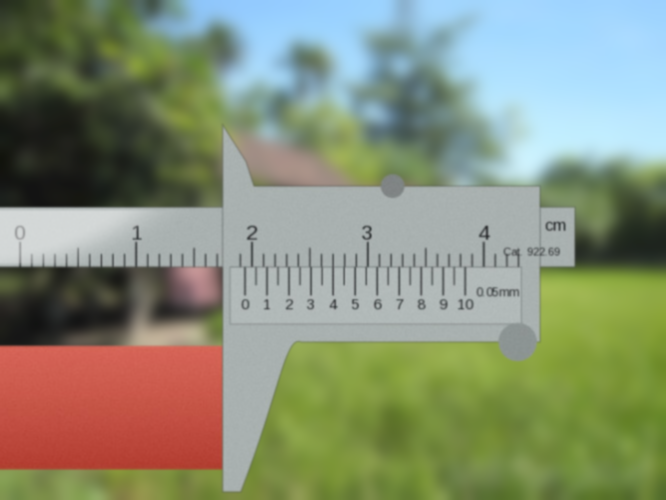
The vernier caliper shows 19.4 mm
